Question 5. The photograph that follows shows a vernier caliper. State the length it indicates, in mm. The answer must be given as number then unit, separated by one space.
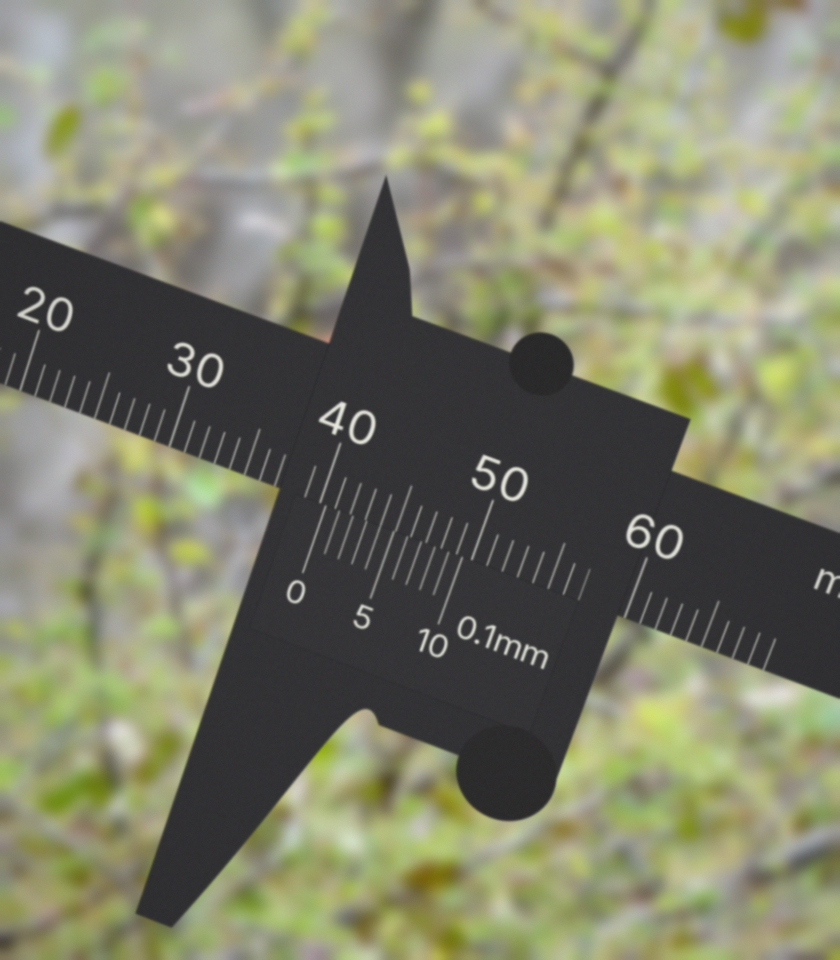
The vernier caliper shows 40.4 mm
